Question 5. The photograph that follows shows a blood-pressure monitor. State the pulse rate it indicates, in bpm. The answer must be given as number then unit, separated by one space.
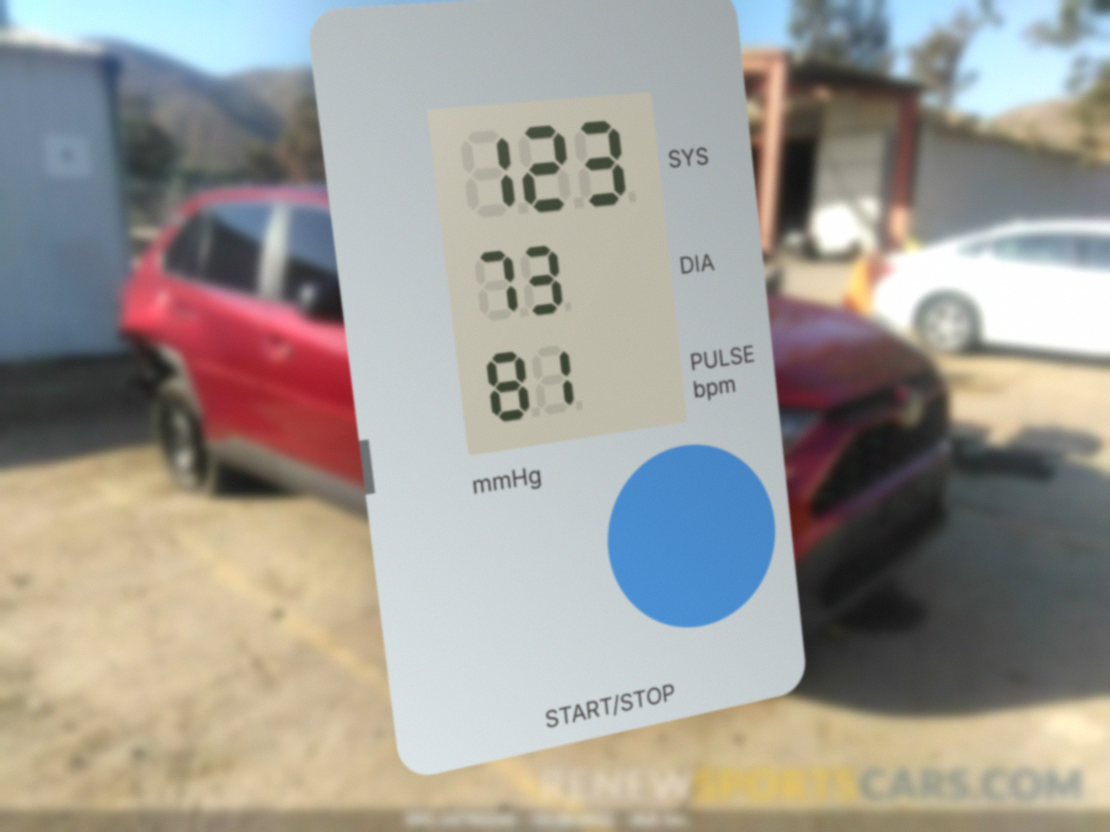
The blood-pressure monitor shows 81 bpm
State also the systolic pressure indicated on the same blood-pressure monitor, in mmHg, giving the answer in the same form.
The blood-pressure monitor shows 123 mmHg
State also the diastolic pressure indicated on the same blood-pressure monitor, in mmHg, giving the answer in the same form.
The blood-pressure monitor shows 73 mmHg
